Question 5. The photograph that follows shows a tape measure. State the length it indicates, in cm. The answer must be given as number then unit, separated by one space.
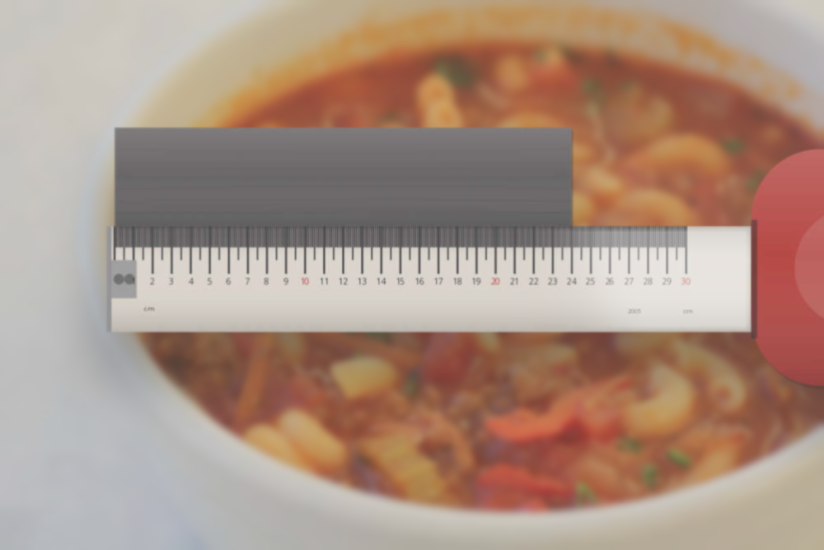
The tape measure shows 24 cm
